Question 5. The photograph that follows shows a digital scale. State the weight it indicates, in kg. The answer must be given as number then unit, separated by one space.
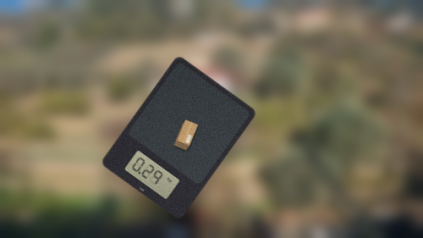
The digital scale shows 0.29 kg
